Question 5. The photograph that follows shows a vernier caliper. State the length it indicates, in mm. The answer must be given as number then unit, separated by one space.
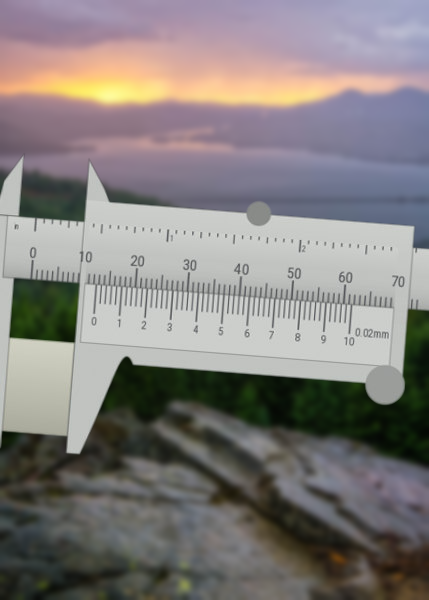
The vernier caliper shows 12.5 mm
